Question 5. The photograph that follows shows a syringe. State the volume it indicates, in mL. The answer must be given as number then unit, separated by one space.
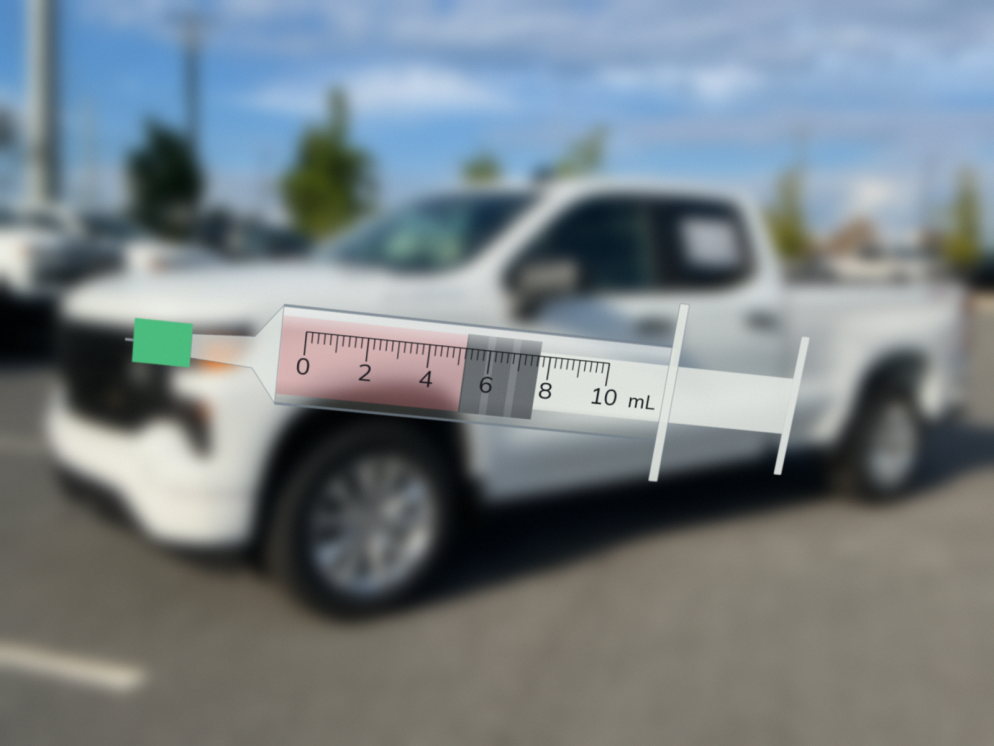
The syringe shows 5.2 mL
